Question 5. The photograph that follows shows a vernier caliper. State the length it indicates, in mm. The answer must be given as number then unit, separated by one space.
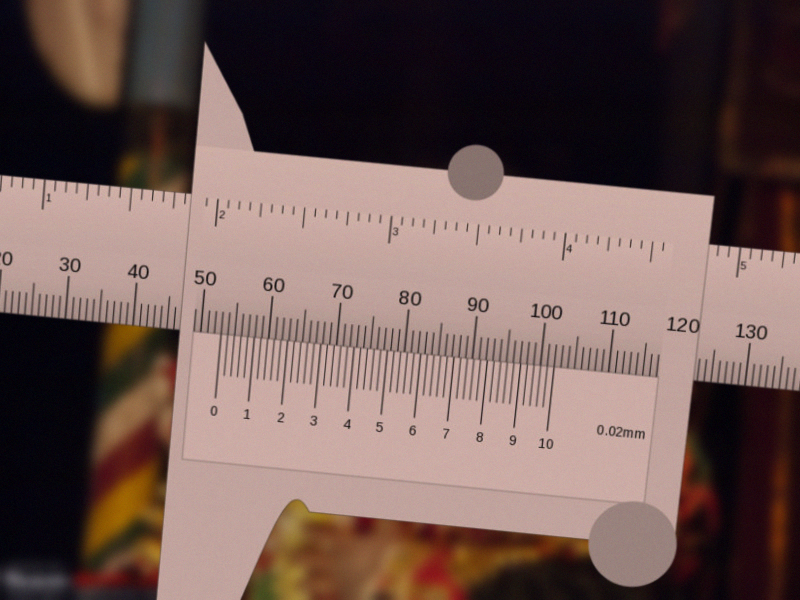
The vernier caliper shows 53.0 mm
